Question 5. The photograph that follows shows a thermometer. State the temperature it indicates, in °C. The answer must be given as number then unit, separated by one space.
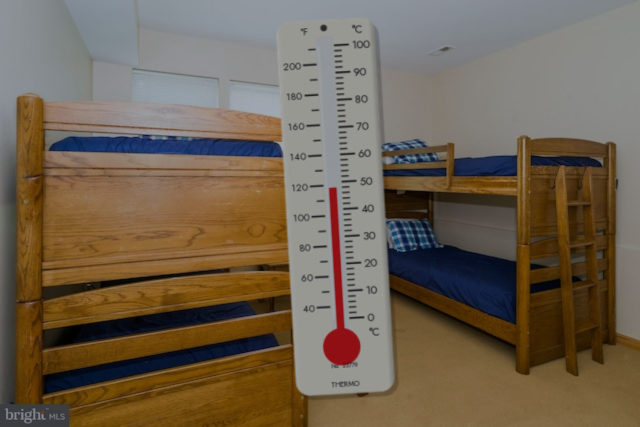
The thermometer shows 48 °C
